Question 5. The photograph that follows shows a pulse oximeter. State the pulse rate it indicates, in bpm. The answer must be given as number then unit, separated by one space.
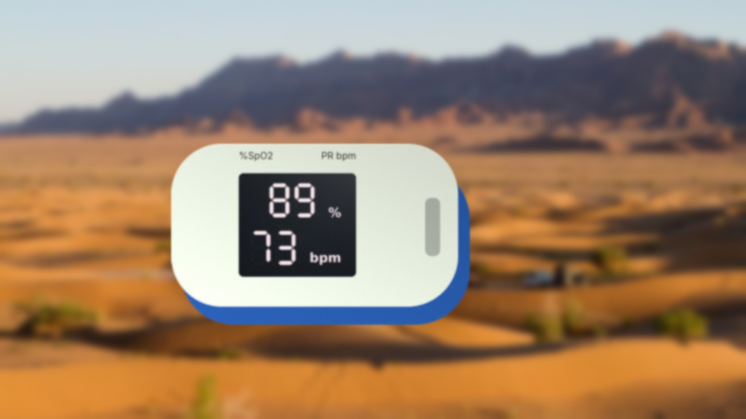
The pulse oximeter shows 73 bpm
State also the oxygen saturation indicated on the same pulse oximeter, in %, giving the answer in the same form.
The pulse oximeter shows 89 %
